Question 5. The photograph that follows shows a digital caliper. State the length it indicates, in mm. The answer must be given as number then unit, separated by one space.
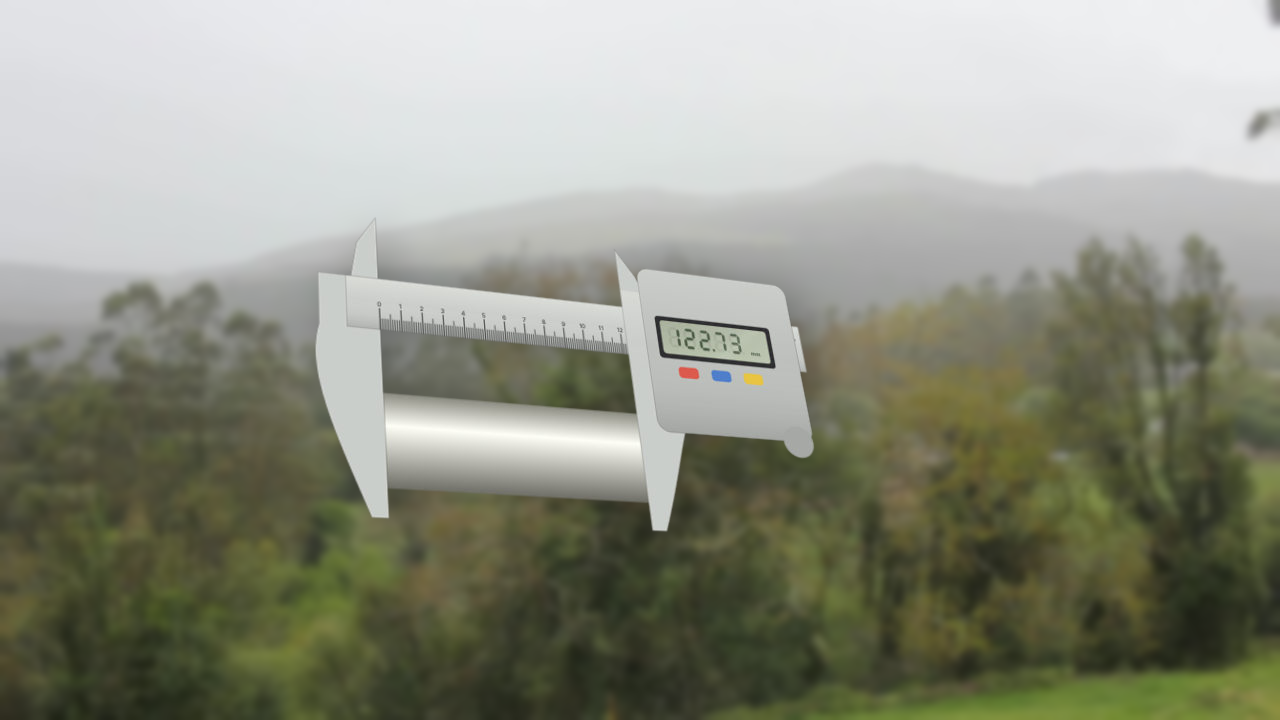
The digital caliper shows 122.73 mm
